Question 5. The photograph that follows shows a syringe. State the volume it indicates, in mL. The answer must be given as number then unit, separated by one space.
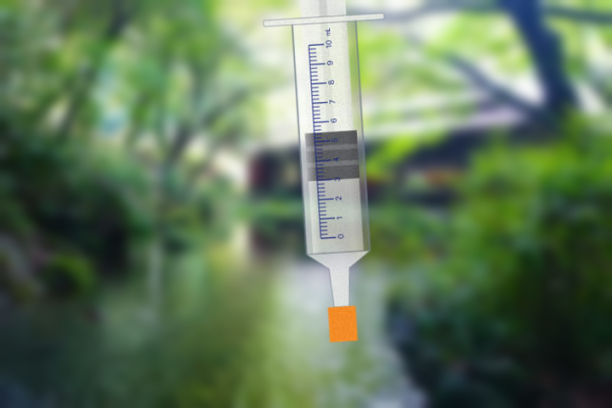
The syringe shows 3 mL
